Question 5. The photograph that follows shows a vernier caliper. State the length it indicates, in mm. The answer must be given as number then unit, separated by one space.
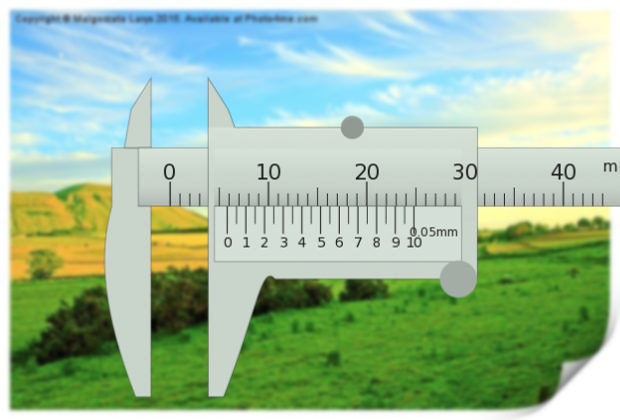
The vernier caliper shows 5.8 mm
